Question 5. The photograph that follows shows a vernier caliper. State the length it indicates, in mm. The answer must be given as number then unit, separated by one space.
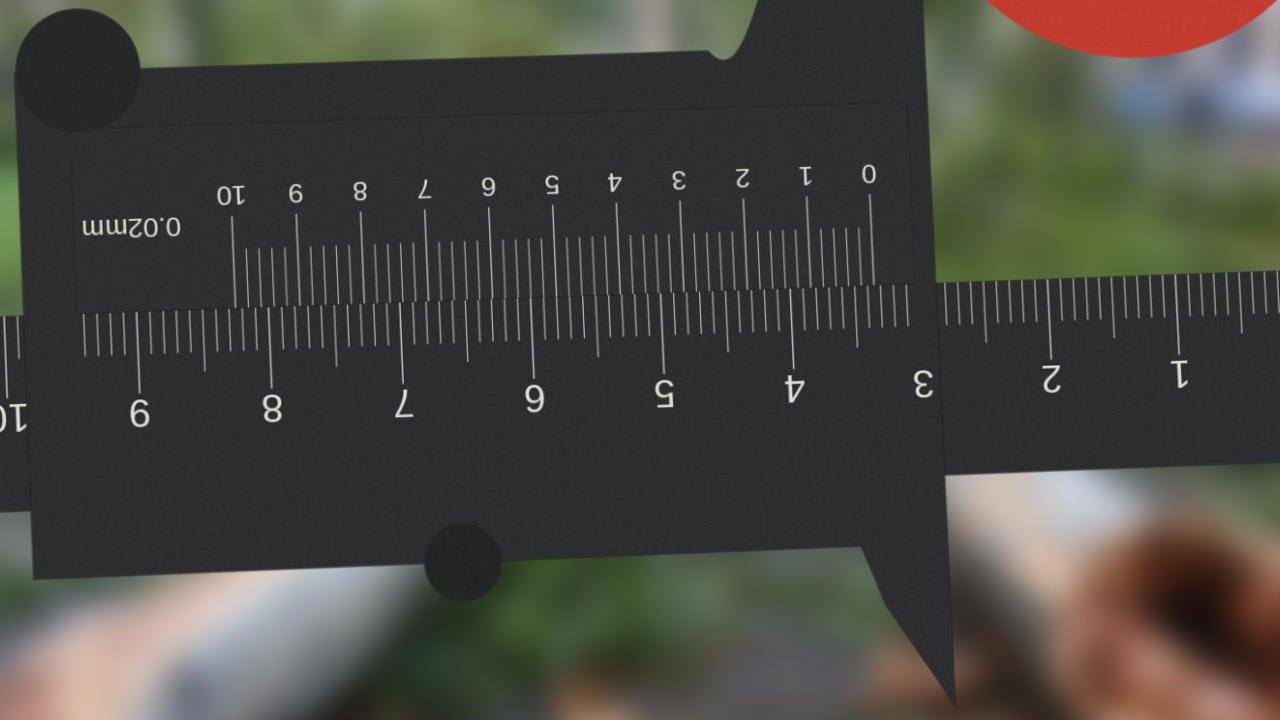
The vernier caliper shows 33.5 mm
